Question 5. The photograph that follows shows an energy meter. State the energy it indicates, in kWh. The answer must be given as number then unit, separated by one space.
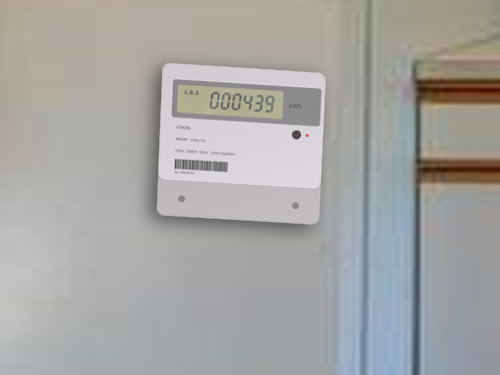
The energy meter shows 439 kWh
